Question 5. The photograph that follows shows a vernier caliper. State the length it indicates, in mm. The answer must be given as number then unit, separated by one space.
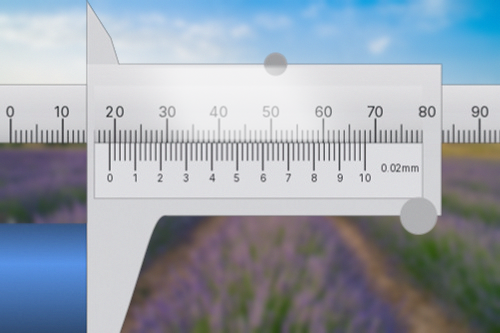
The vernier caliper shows 19.0 mm
